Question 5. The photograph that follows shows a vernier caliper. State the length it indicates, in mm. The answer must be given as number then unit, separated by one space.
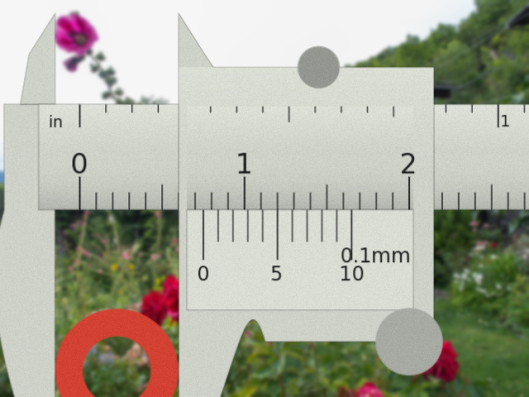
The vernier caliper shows 7.5 mm
